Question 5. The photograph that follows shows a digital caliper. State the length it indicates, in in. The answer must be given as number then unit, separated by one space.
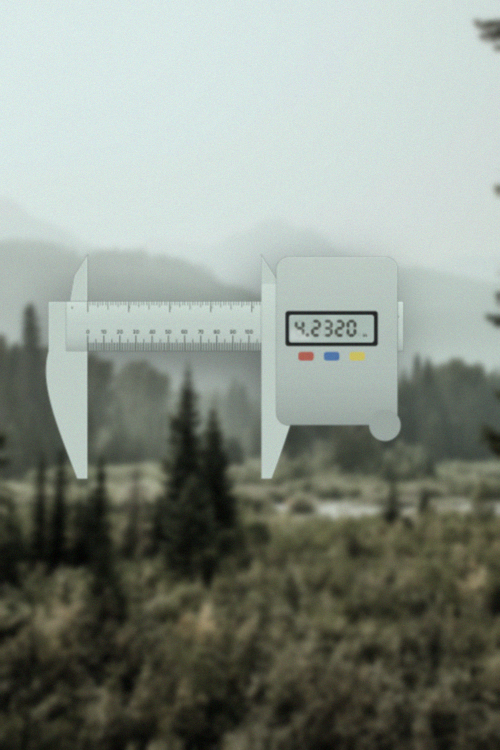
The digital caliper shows 4.2320 in
